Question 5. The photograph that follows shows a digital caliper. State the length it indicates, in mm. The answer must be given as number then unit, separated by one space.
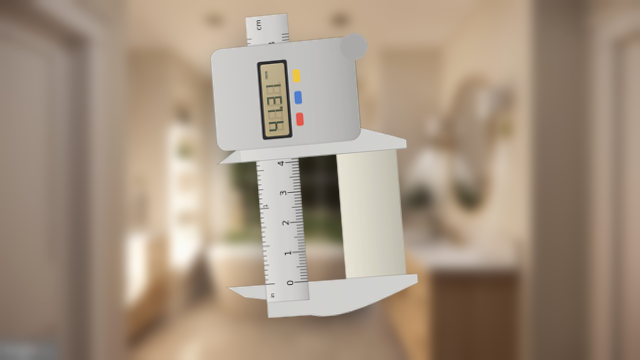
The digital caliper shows 41.31 mm
